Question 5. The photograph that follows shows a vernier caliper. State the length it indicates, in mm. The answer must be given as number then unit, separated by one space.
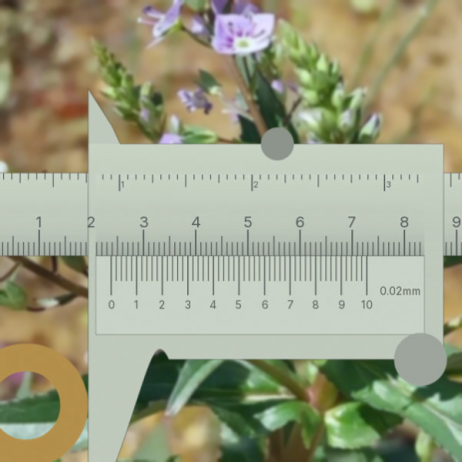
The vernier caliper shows 23.8 mm
